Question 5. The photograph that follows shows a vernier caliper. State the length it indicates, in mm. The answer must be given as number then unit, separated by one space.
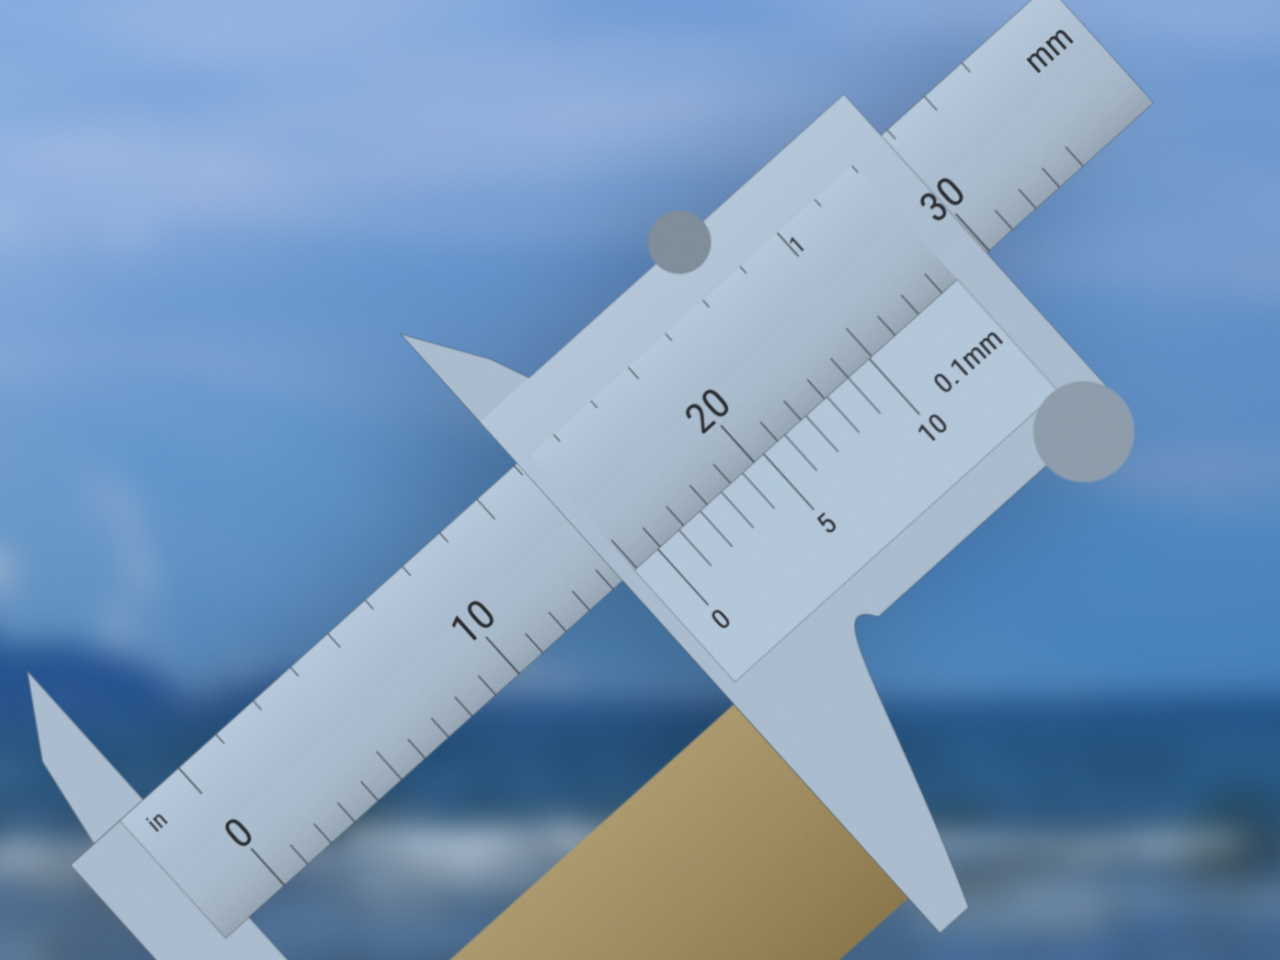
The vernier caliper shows 15.9 mm
